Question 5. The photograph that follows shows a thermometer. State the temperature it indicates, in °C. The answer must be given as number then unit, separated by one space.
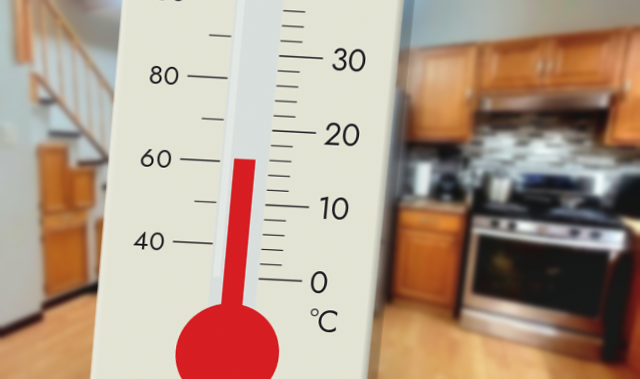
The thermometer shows 16 °C
